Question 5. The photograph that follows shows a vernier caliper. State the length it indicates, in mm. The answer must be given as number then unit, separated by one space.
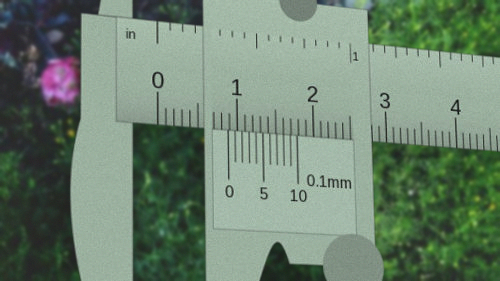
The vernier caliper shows 8.8 mm
